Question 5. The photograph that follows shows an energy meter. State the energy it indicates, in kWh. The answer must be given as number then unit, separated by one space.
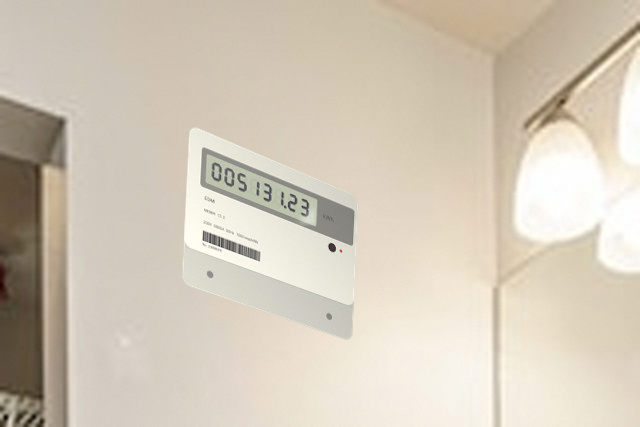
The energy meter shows 5131.23 kWh
